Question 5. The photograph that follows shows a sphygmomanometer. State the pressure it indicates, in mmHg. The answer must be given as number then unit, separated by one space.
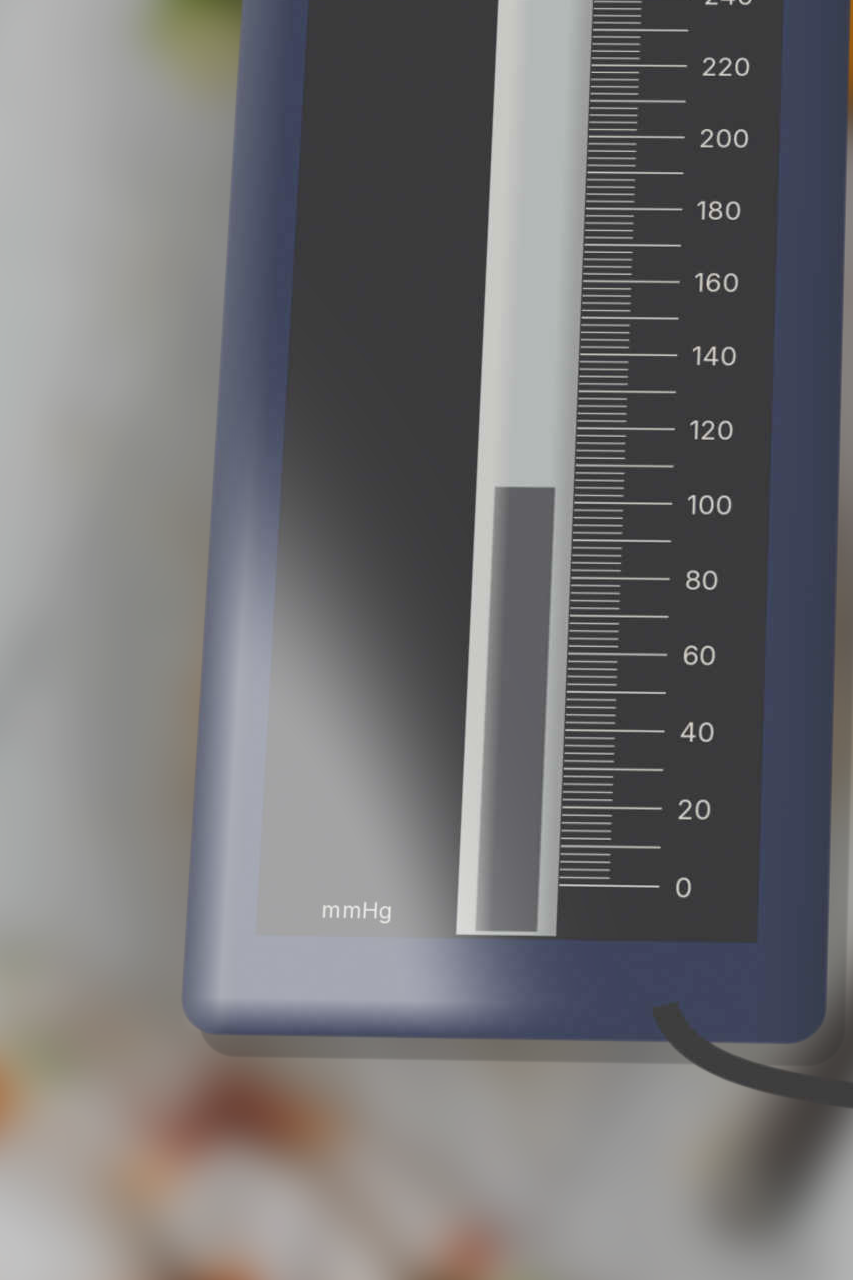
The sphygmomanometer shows 104 mmHg
